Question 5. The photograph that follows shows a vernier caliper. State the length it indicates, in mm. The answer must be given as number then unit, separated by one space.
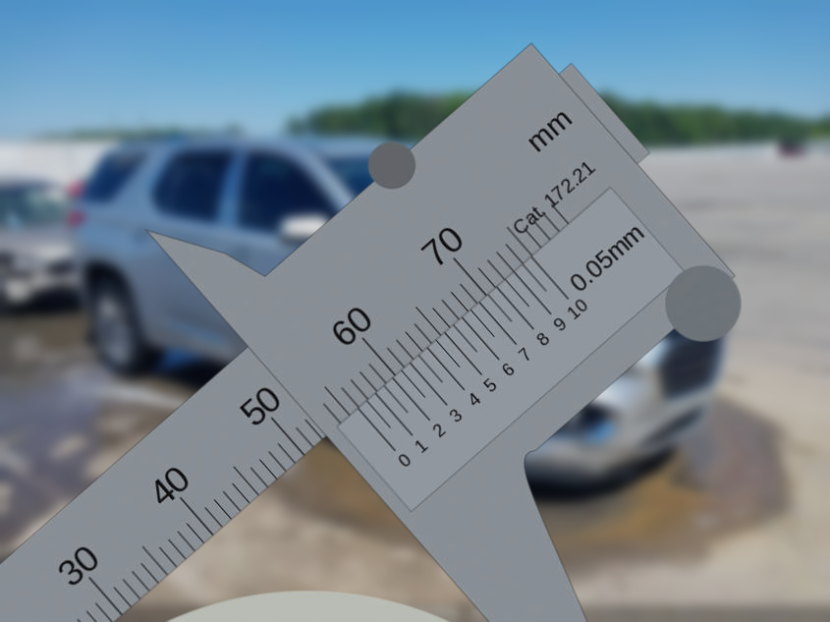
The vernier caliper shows 55.9 mm
